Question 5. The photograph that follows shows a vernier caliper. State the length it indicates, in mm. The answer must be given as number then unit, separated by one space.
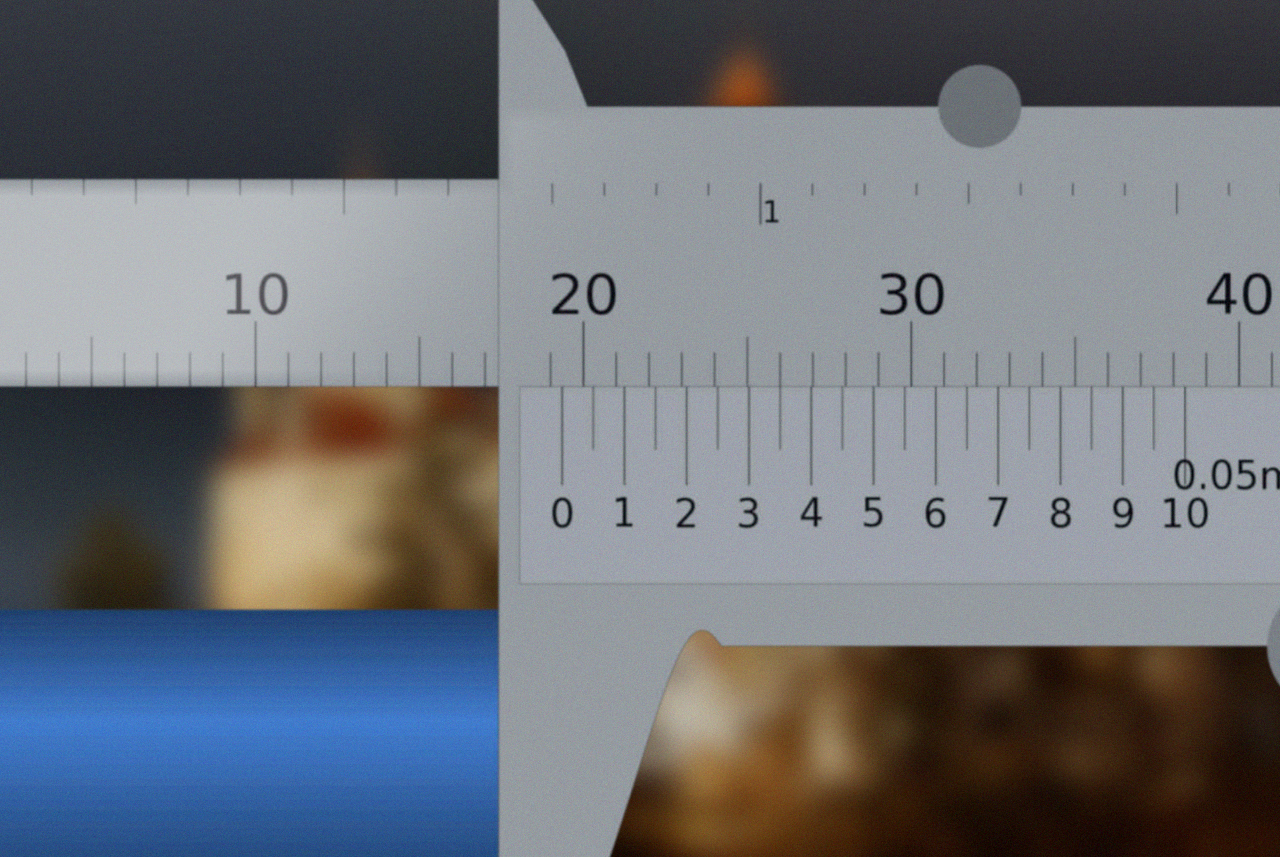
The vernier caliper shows 19.35 mm
